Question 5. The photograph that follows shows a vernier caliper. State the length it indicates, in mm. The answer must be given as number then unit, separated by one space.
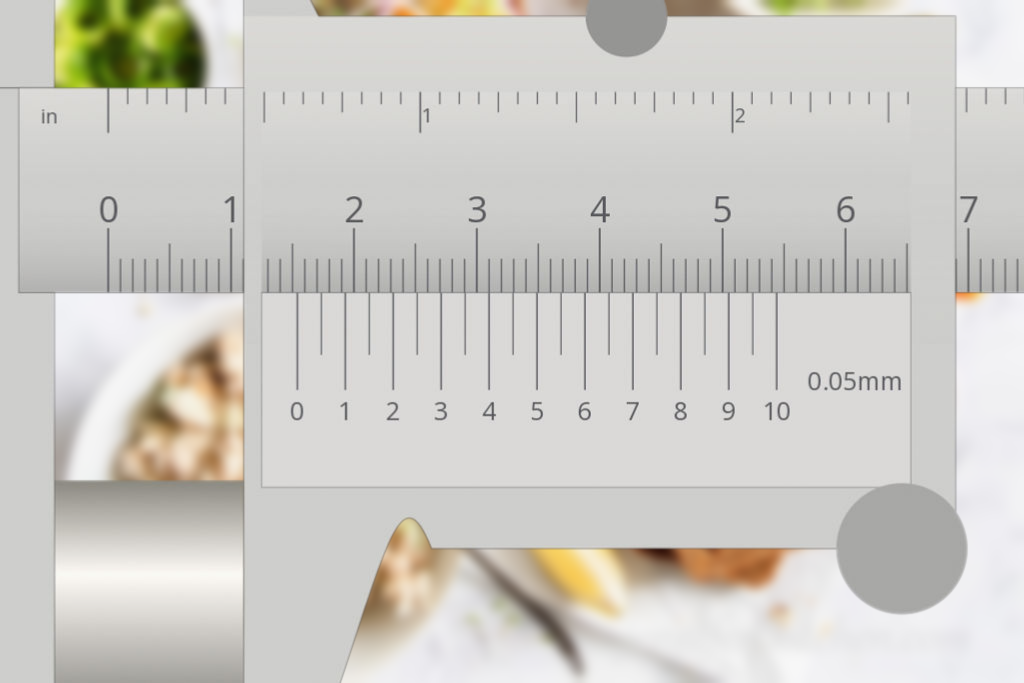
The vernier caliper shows 15.4 mm
